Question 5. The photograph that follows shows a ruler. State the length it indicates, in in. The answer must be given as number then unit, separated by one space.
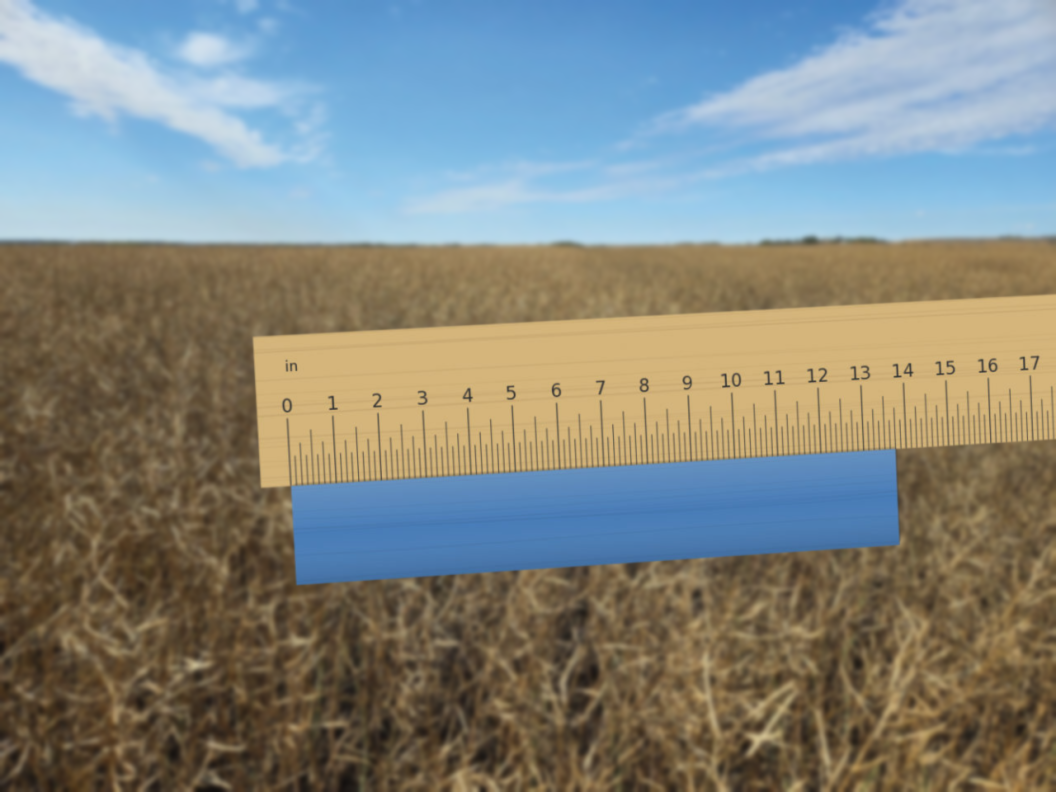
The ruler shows 13.75 in
